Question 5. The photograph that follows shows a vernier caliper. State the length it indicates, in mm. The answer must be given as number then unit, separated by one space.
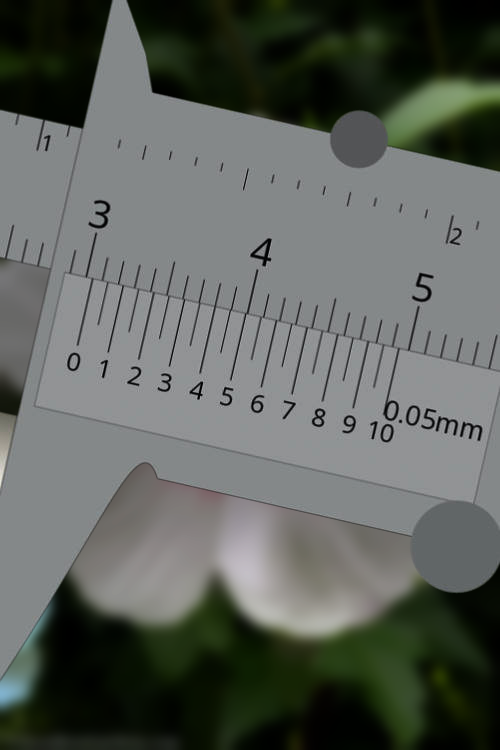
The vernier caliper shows 30.4 mm
